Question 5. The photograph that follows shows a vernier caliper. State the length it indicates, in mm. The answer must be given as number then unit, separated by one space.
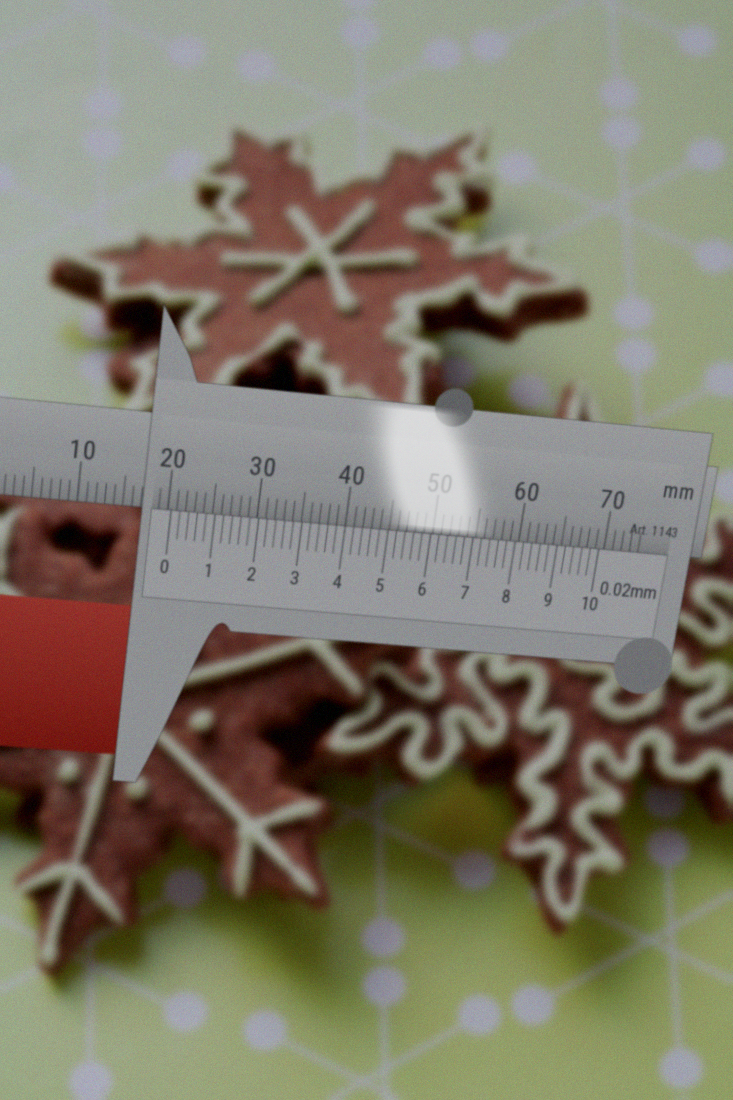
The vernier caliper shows 20.4 mm
